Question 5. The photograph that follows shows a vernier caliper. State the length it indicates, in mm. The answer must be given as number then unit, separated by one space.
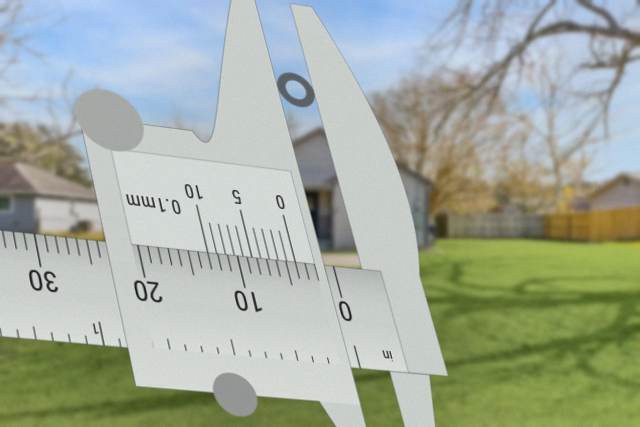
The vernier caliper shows 4.0 mm
